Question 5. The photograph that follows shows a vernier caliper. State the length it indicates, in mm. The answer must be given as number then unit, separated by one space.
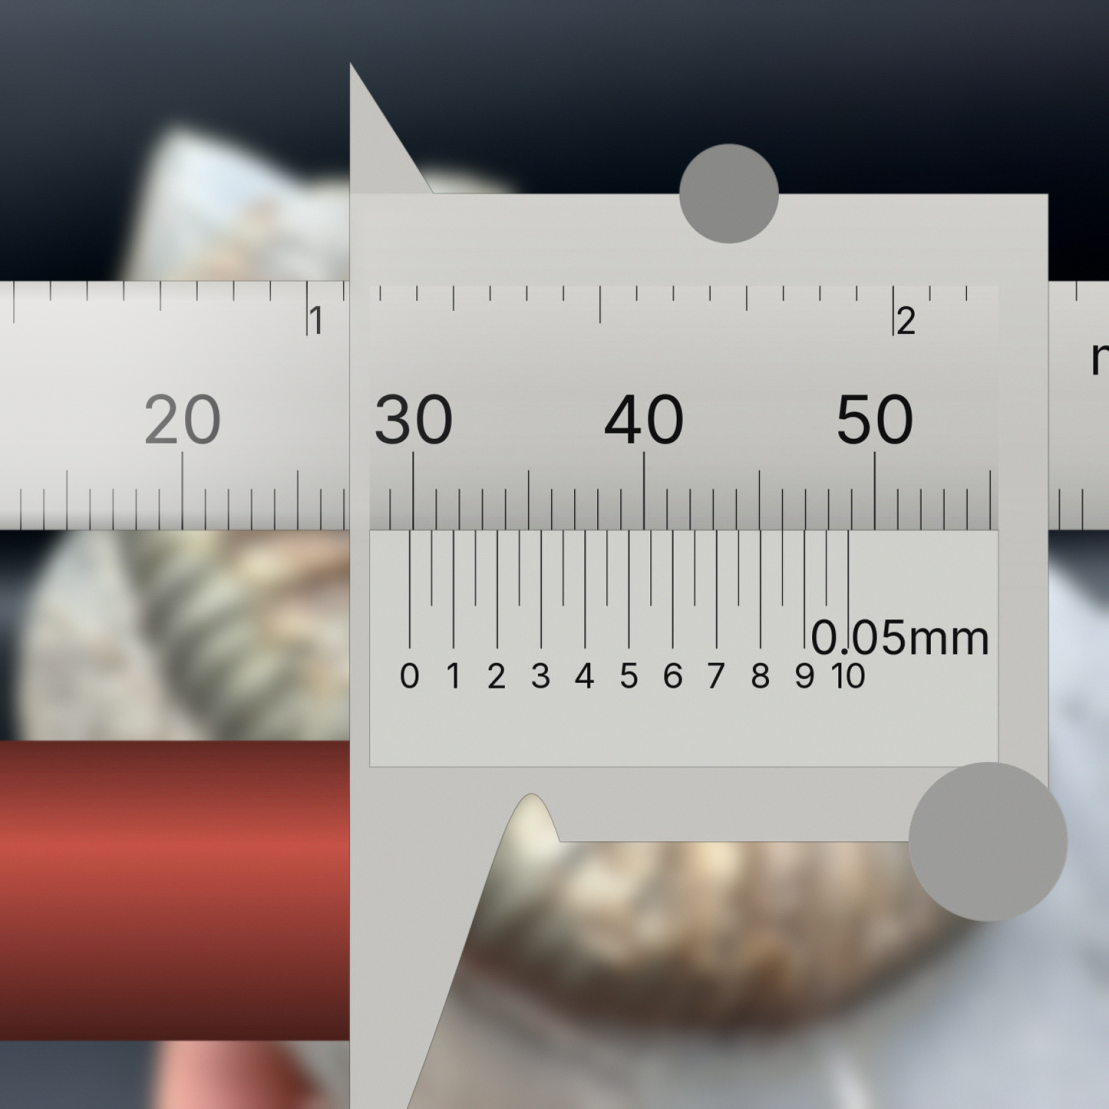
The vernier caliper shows 29.85 mm
